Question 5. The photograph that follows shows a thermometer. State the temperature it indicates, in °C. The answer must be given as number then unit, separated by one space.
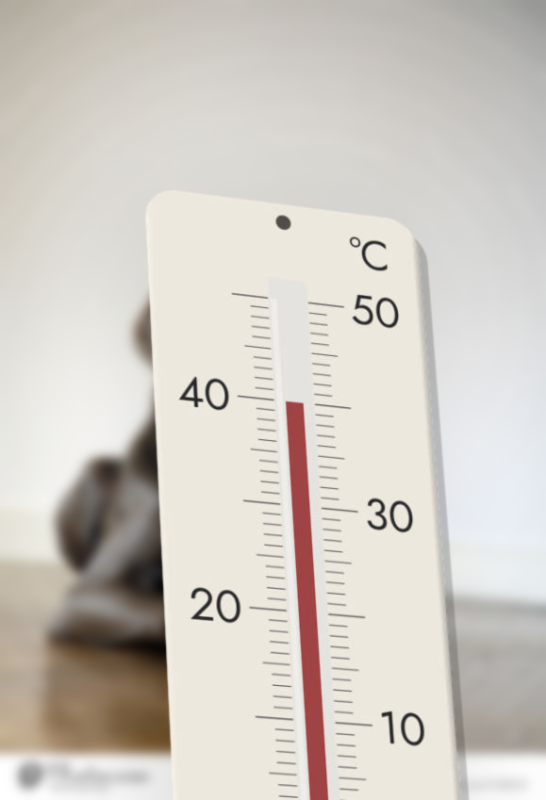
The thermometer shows 40 °C
